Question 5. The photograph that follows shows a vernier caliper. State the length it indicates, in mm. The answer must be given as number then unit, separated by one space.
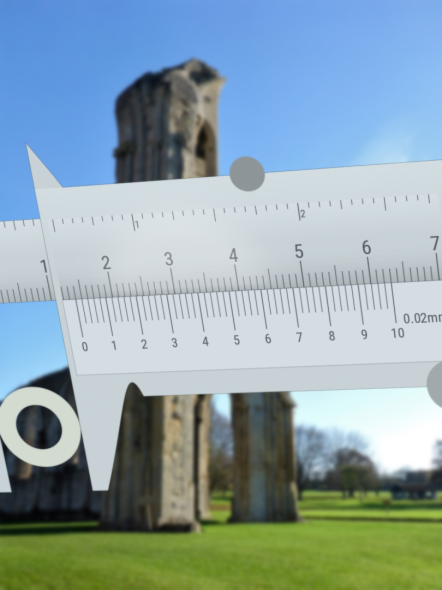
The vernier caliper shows 14.0 mm
